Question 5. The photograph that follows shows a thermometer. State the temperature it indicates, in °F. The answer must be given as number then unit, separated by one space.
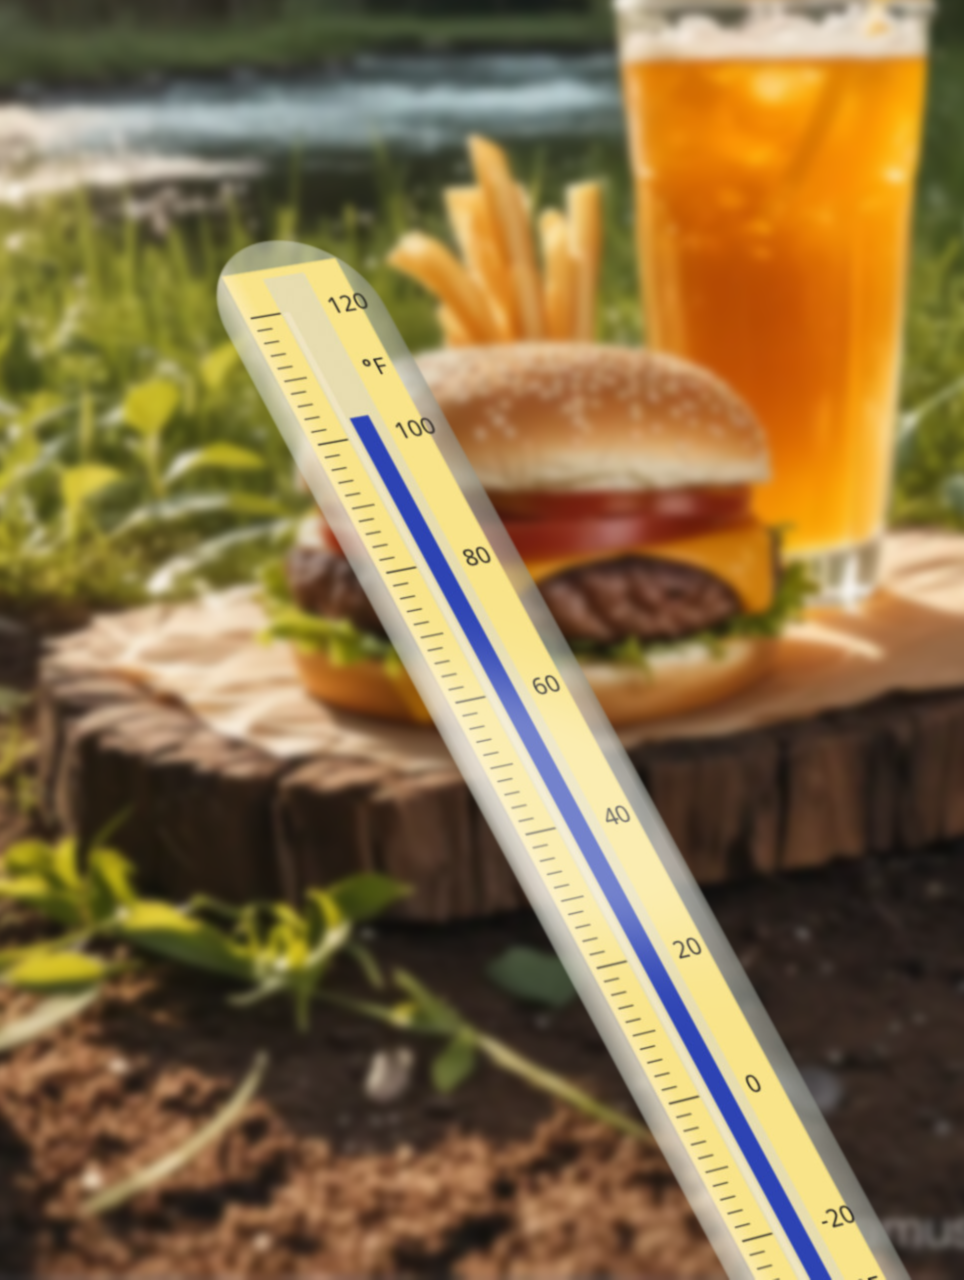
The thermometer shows 103 °F
